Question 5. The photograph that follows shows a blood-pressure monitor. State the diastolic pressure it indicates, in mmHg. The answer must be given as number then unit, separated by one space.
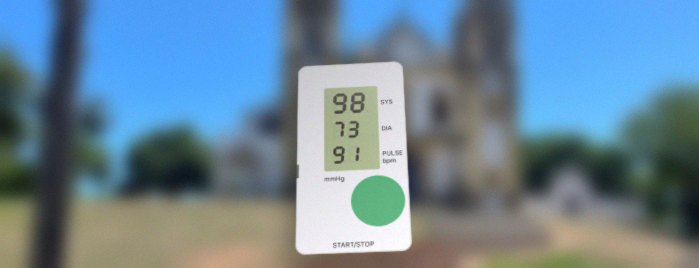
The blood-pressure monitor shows 73 mmHg
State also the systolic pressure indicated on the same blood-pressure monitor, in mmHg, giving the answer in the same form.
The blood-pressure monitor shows 98 mmHg
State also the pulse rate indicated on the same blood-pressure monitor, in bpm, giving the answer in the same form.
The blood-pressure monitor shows 91 bpm
